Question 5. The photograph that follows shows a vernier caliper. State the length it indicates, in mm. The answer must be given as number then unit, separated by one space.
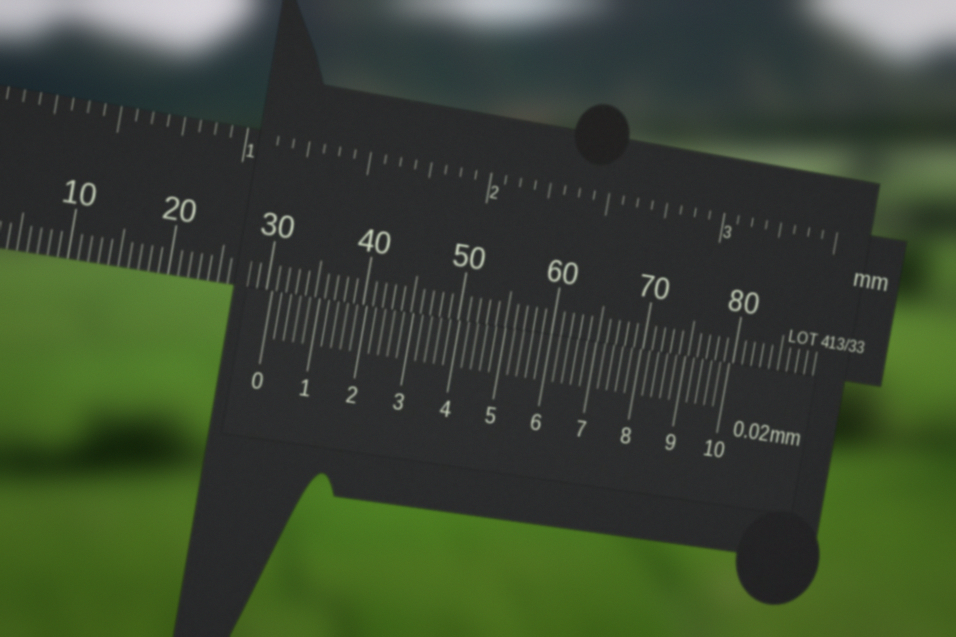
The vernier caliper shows 30.6 mm
